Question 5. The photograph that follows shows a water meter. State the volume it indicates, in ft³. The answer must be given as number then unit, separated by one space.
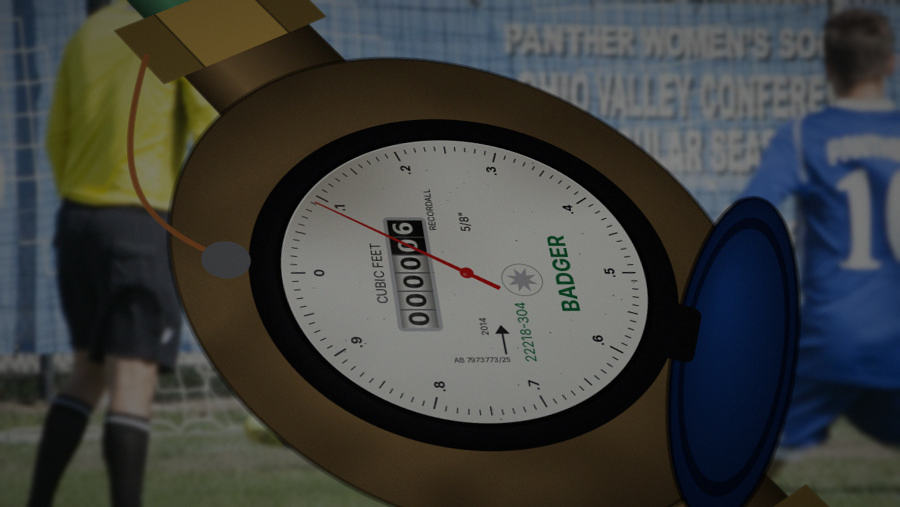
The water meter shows 6.09 ft³
